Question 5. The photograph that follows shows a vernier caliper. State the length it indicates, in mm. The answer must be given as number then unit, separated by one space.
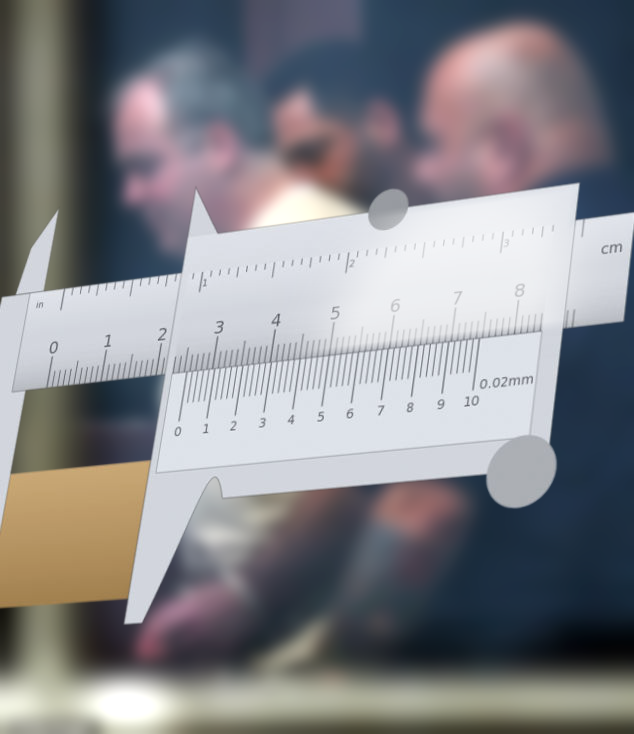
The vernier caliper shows 25.5 mm
